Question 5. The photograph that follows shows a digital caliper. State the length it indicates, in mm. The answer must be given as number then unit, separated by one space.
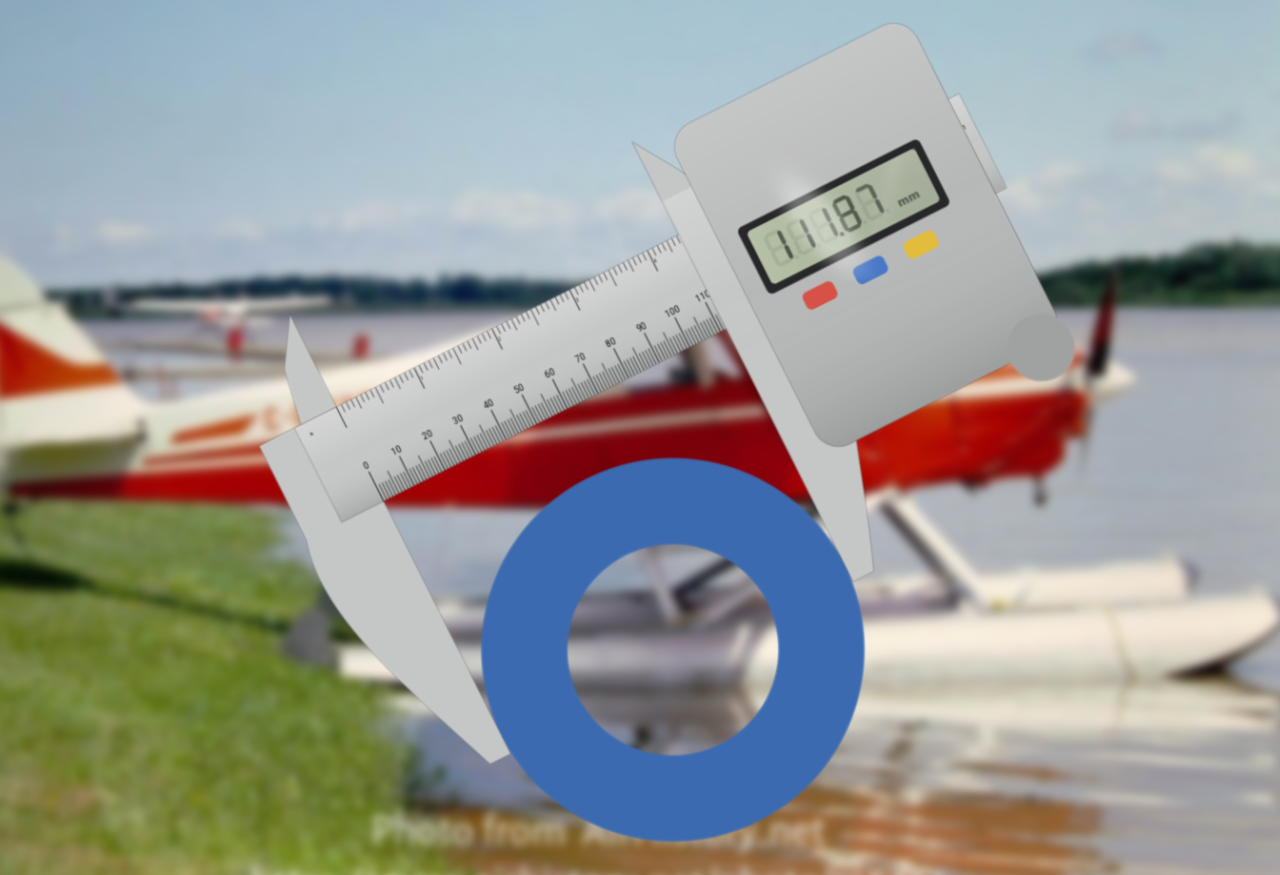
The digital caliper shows 111.87 mm
